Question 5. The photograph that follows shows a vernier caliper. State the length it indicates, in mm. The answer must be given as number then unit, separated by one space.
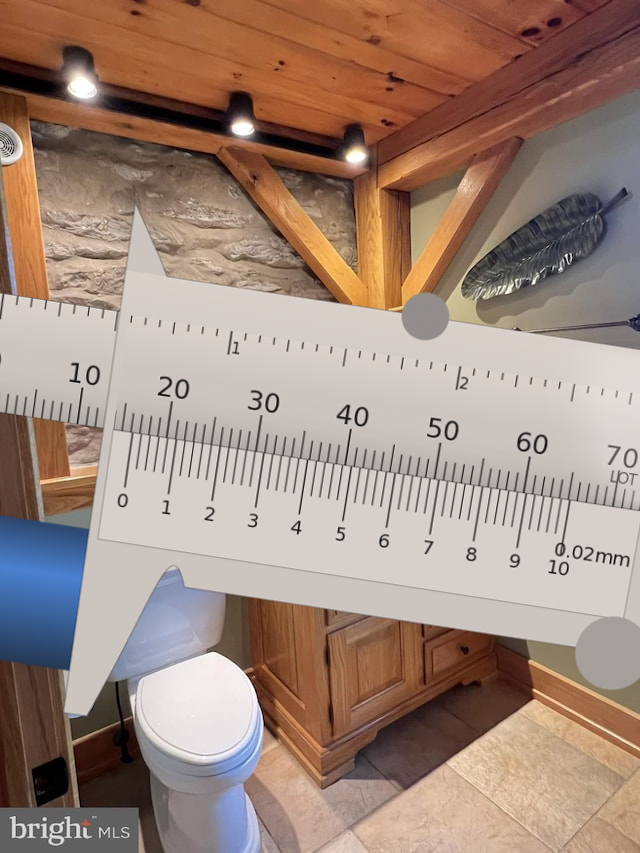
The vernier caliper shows 16.2 mm
